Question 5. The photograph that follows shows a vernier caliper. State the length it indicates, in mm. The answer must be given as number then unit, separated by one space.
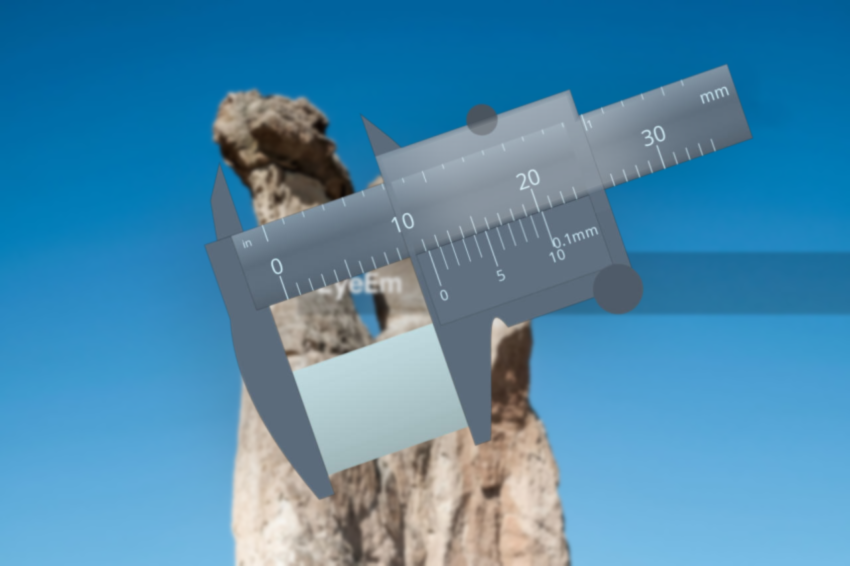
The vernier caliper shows 11.2 mm
